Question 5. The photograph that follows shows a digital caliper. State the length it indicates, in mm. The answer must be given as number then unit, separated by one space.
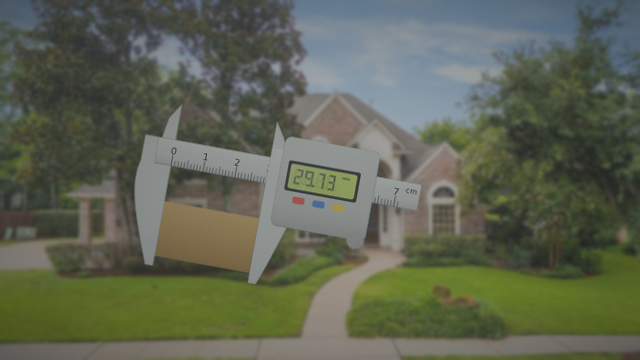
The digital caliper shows 29.73 mm
